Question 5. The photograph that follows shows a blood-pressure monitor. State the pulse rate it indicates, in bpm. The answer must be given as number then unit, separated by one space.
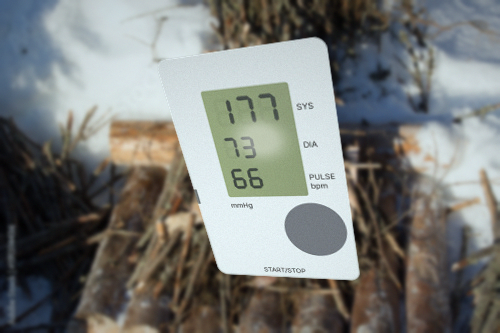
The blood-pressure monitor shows 66 bpm
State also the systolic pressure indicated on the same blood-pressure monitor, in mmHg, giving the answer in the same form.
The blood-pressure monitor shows 177 mmHg
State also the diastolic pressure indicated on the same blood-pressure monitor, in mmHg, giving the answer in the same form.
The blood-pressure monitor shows 73 mmHg
